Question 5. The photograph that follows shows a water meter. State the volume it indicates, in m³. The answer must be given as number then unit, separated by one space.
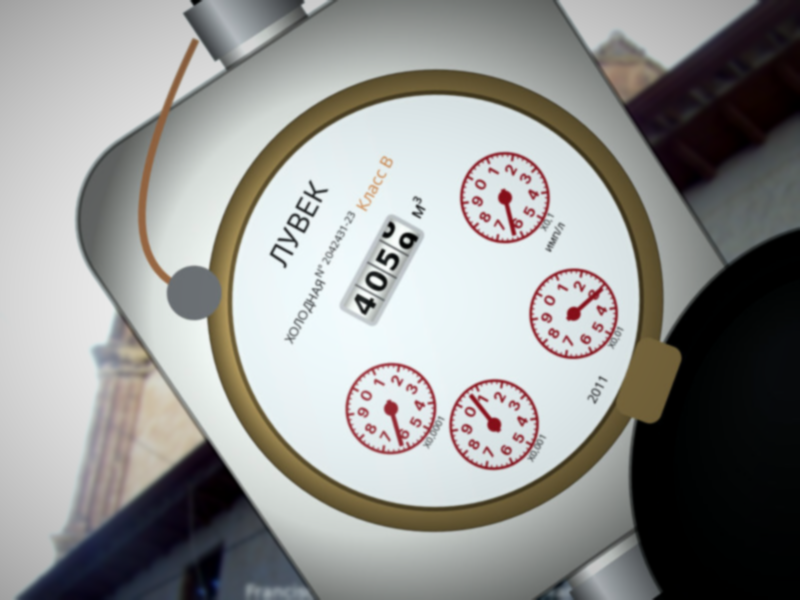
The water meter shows 4058.6306 m³
